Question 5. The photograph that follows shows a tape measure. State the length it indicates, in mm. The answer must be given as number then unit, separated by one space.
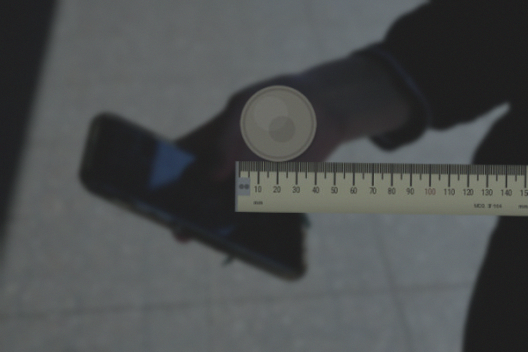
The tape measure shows 40 mm
